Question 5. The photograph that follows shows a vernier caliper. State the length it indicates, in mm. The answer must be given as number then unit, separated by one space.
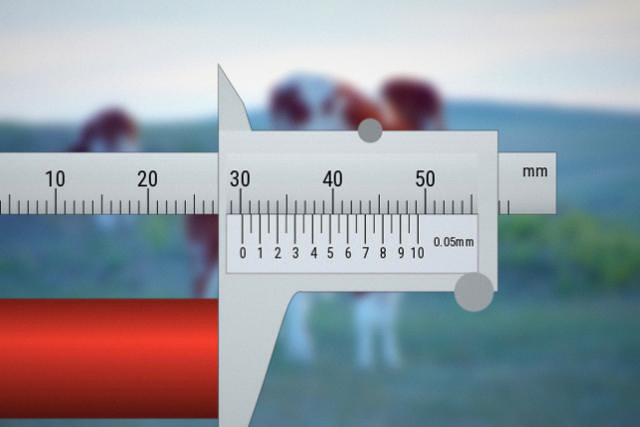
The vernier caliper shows 30.2 mm
